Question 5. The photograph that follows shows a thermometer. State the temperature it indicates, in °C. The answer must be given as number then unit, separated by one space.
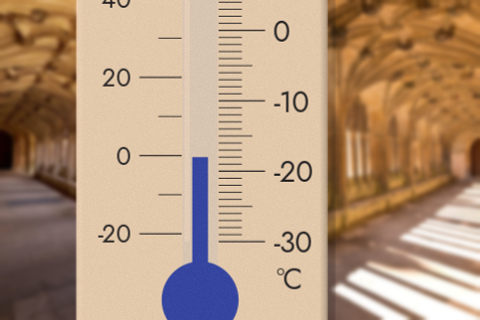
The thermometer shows -18 °C
